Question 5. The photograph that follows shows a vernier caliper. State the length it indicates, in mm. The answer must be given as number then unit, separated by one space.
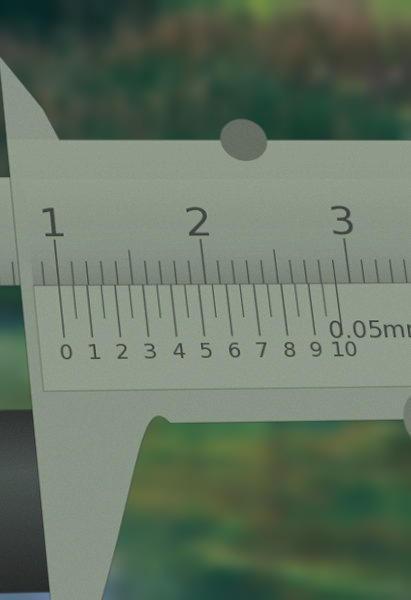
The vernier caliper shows 10.0 mm
